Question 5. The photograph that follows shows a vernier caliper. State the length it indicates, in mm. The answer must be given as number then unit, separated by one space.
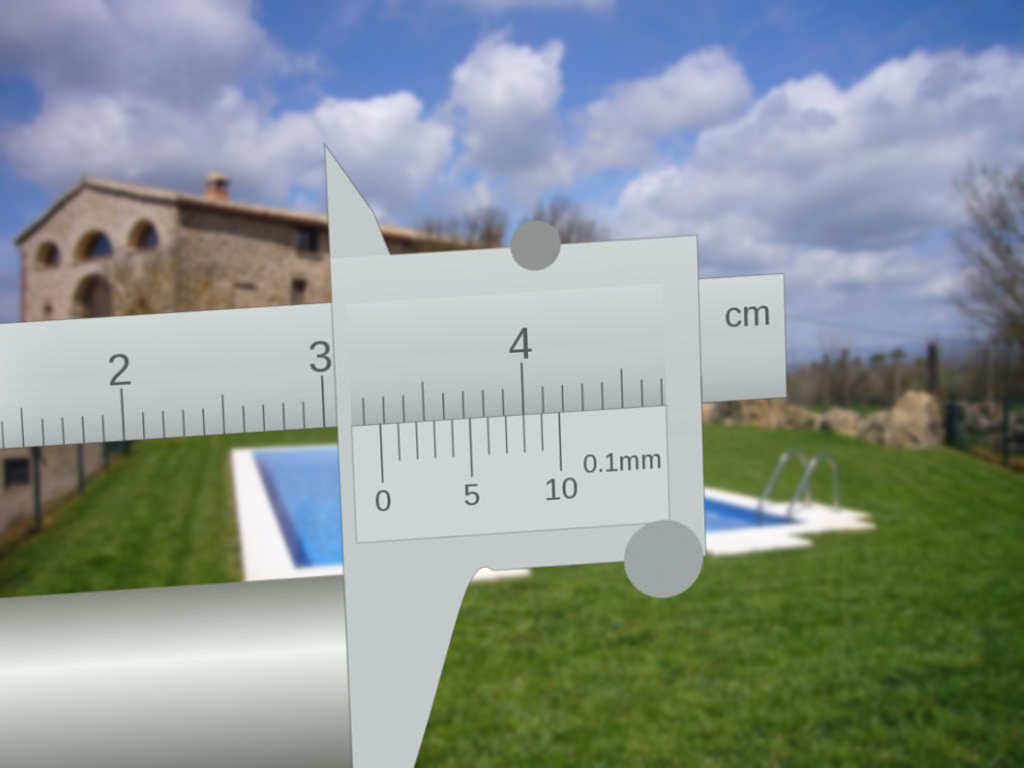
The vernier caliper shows 32.8 mm
